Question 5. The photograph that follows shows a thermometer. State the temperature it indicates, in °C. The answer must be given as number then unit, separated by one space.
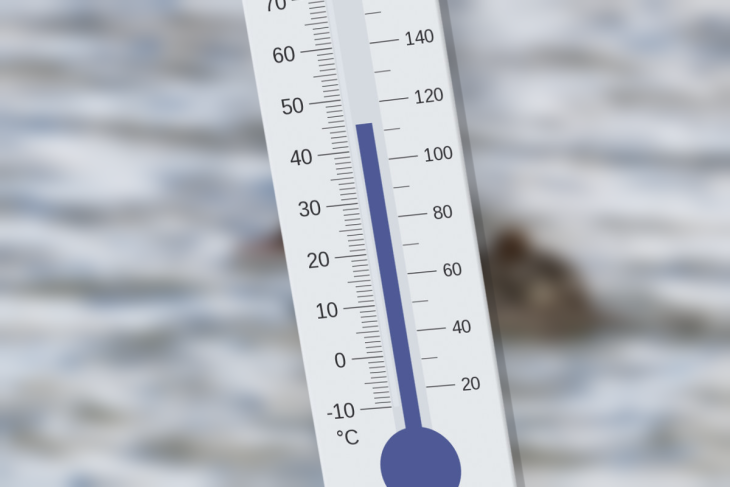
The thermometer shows 45 °C
